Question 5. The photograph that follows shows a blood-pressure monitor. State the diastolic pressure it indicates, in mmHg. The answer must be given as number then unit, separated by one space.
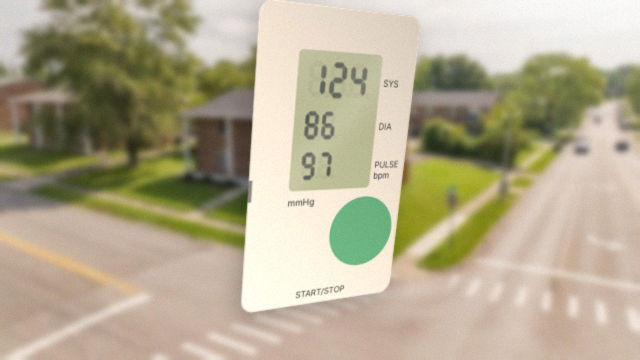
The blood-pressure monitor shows 86 mmHg
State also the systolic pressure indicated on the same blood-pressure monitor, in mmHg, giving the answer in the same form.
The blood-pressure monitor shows 124 mmHg
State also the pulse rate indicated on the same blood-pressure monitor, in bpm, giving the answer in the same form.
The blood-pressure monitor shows 97 bpm
